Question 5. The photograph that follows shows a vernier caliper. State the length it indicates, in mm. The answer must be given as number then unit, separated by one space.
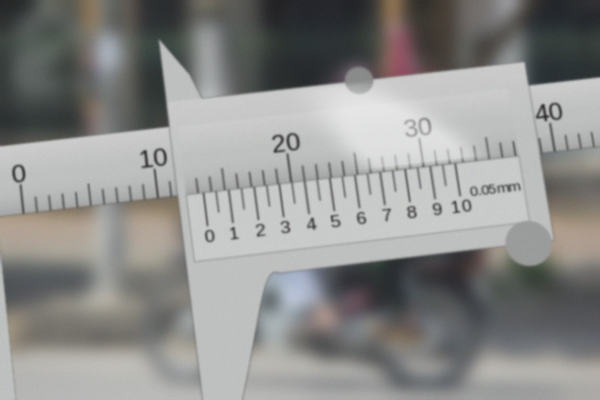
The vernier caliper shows 13.4 mm
